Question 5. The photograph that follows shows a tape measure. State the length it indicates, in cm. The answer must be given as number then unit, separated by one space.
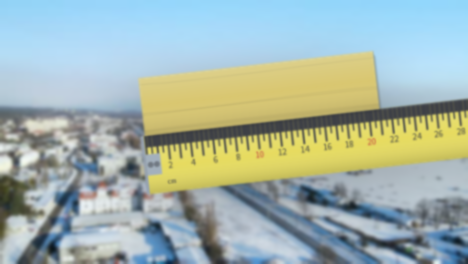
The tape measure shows 21 cm
